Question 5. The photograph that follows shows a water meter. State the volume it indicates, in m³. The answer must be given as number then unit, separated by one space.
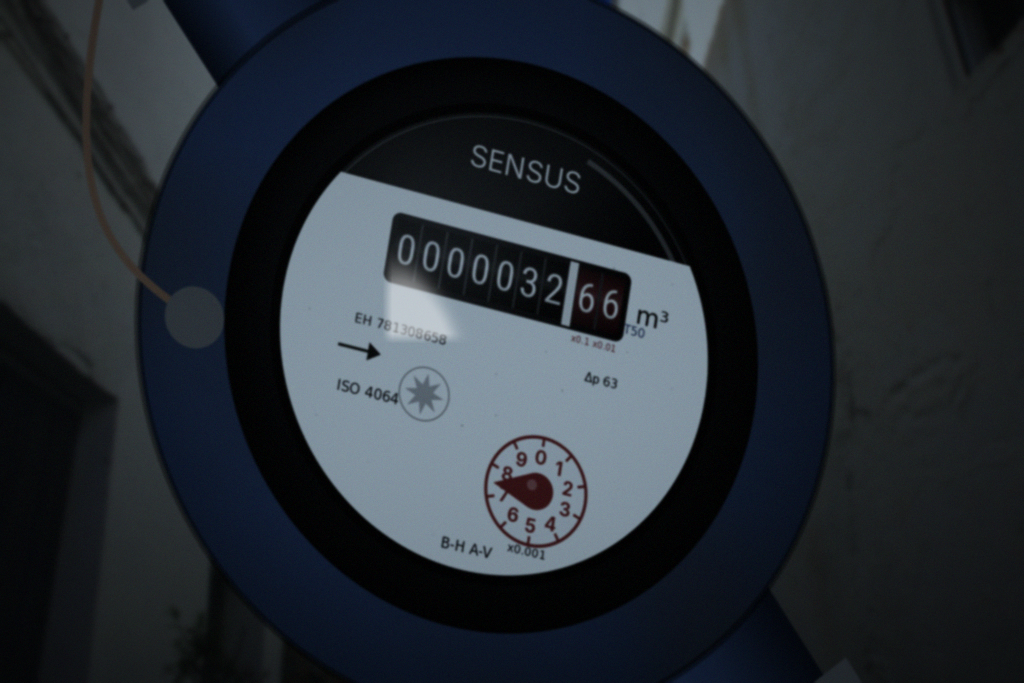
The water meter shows 32.667 m³
